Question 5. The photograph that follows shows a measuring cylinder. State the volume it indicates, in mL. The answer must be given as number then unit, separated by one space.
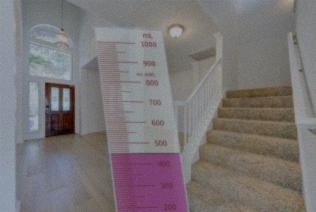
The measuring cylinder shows 450 mL
